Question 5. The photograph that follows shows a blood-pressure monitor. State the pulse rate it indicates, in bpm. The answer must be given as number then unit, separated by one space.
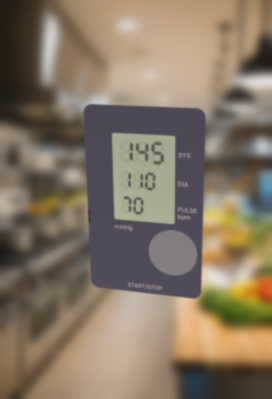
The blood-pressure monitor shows 70 bpm
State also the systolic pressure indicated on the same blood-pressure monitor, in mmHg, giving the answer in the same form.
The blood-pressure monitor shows 145 mmHg
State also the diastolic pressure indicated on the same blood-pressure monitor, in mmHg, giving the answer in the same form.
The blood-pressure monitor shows 110 mmHg
